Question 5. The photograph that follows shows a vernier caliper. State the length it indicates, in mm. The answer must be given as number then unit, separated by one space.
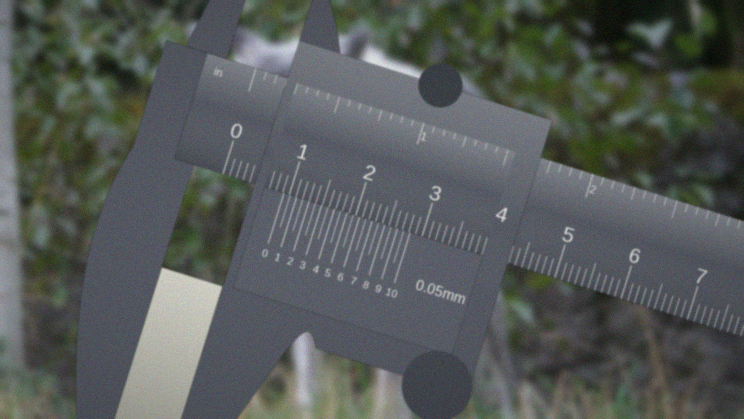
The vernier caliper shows 9.2 mm
